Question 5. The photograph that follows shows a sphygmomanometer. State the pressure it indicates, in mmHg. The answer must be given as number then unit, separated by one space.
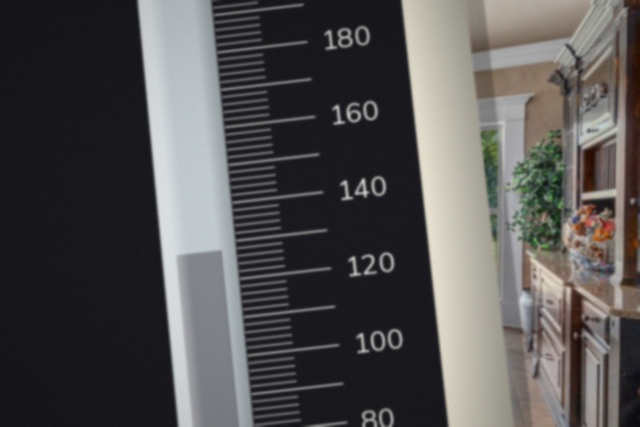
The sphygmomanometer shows 128 mmHg
